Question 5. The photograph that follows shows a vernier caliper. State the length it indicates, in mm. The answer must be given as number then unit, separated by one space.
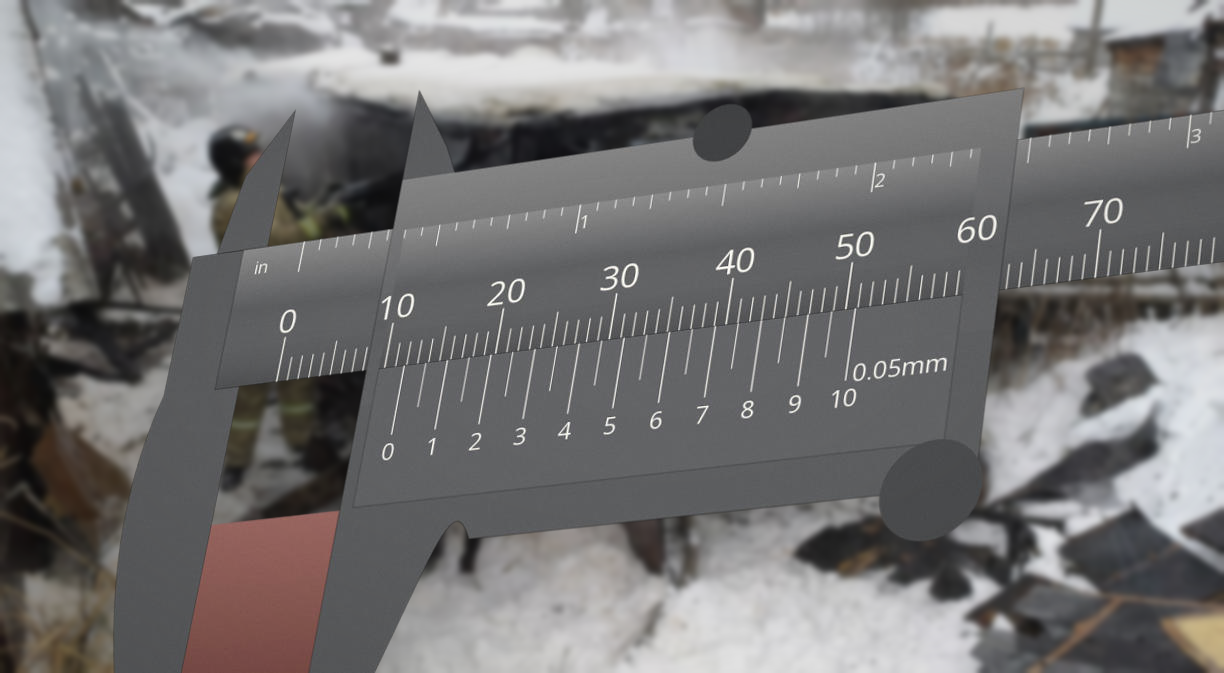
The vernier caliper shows 11.8 mm
